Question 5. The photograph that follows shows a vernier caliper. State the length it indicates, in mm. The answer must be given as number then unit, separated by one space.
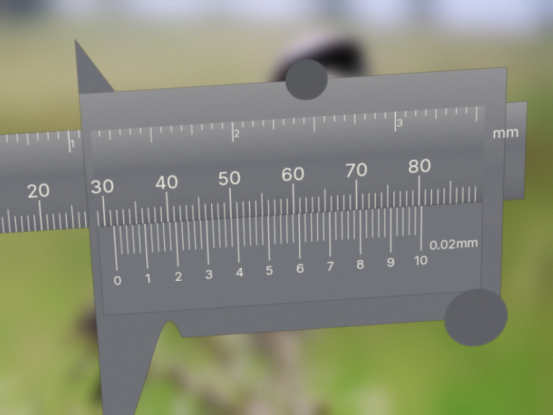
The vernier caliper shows 31.4 mm
